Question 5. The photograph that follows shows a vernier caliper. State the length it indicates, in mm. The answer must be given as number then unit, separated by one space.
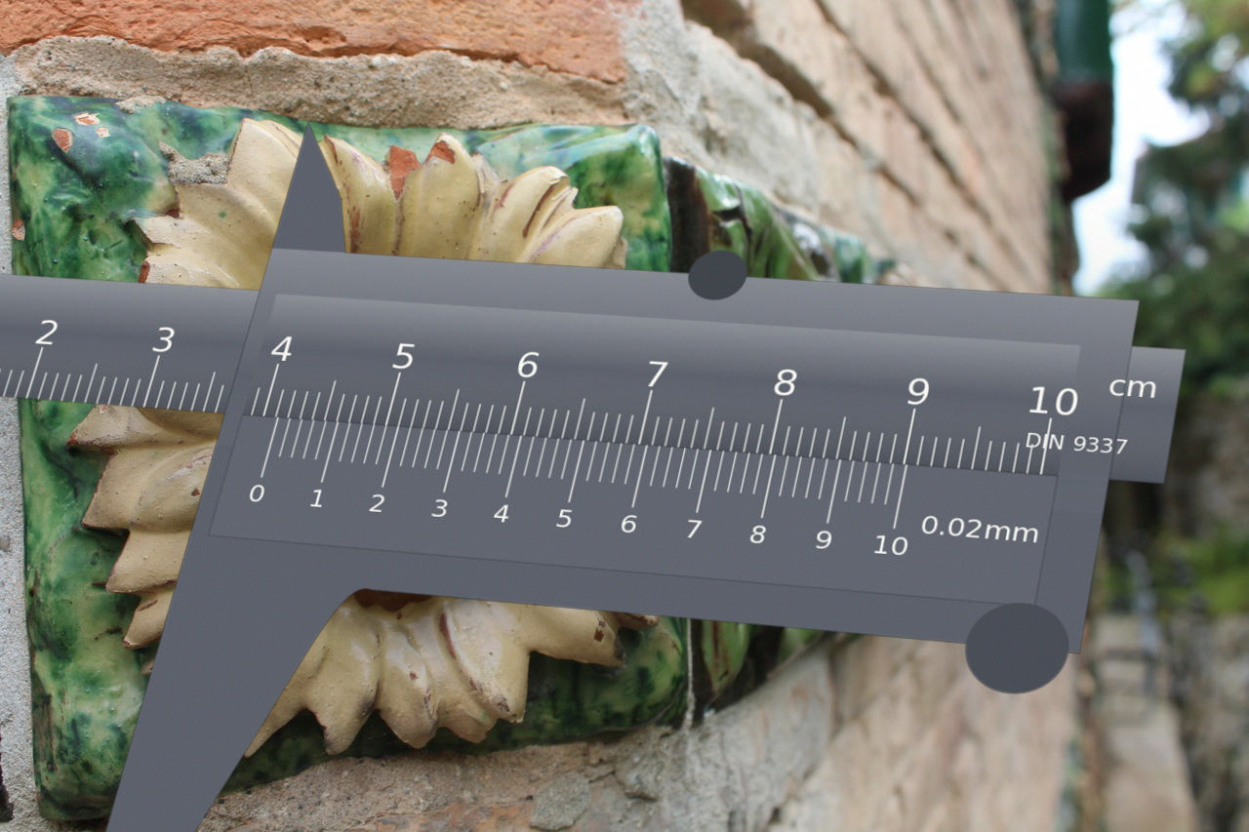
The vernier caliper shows 41.2 mm
